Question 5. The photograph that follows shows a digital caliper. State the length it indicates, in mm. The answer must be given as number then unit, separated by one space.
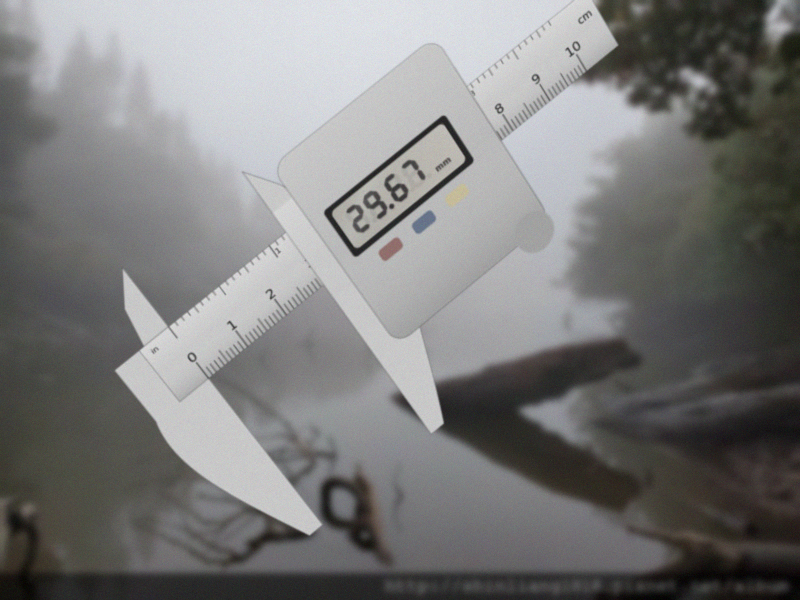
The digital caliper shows 29.67 mm
